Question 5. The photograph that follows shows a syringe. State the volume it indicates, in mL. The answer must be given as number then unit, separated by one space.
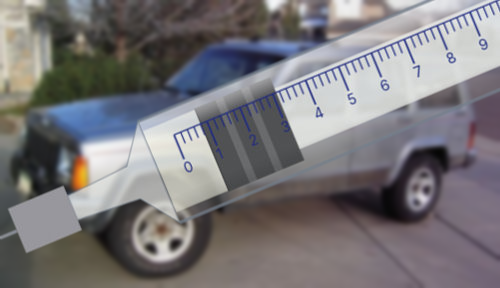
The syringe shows 0.8 mL
